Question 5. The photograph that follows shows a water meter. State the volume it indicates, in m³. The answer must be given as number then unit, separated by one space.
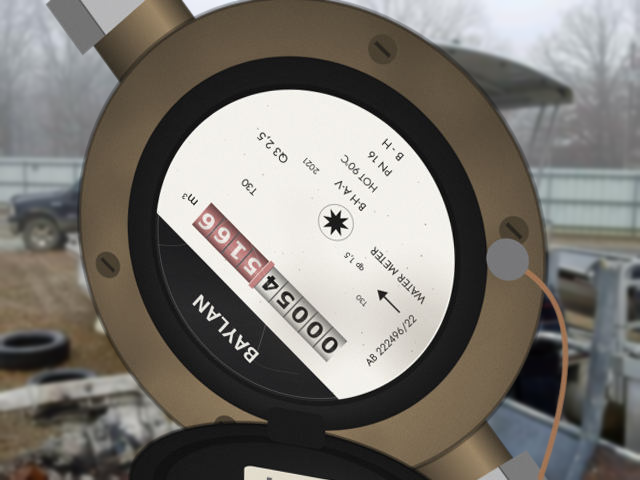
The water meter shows 54.5166 m³
